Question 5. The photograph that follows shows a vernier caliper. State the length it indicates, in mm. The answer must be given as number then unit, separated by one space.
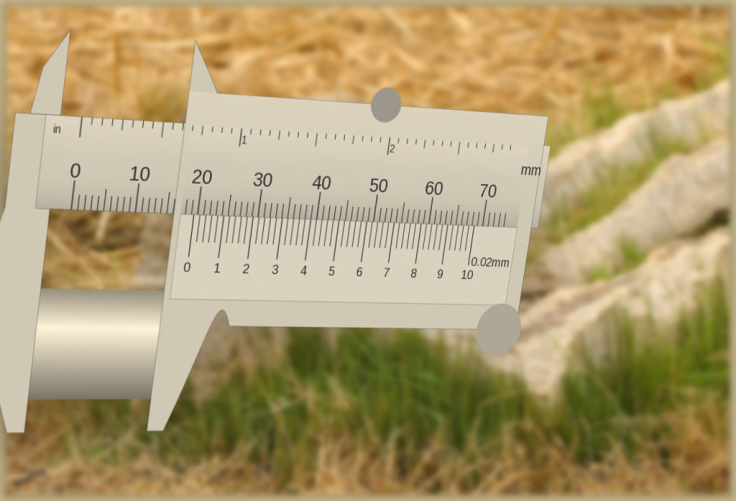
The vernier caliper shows 19.4 mm
